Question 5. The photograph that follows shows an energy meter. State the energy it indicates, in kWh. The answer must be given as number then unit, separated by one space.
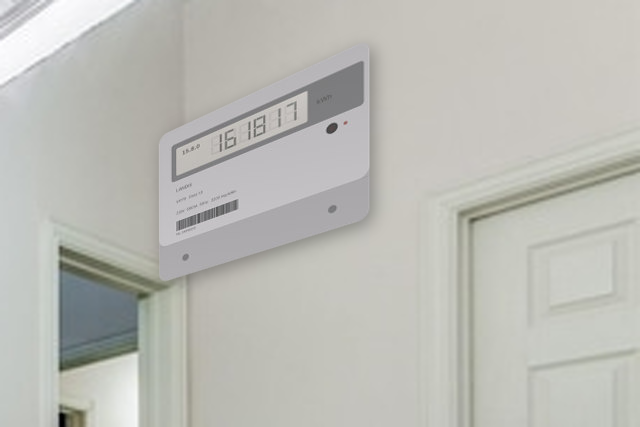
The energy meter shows 161817 kWh
